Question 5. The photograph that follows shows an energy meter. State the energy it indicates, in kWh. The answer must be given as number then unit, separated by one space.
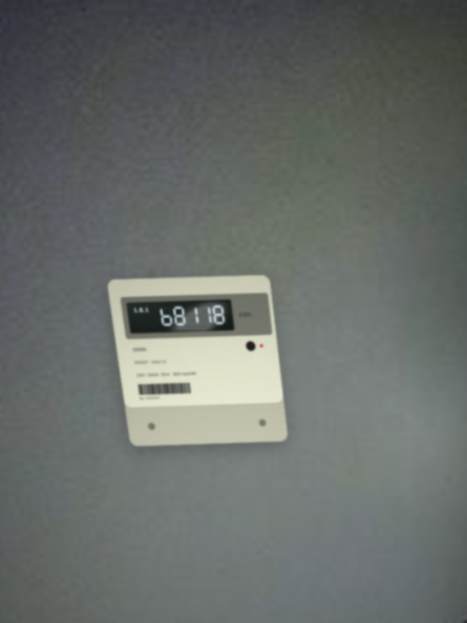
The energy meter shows 68118 kWh
